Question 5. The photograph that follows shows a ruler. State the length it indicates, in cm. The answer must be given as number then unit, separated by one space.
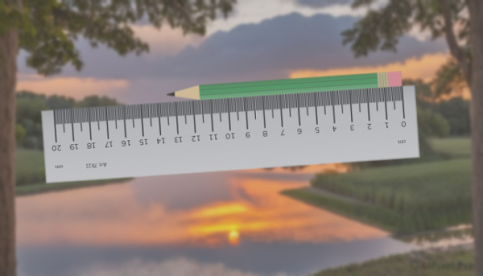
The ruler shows 13.5 cm
